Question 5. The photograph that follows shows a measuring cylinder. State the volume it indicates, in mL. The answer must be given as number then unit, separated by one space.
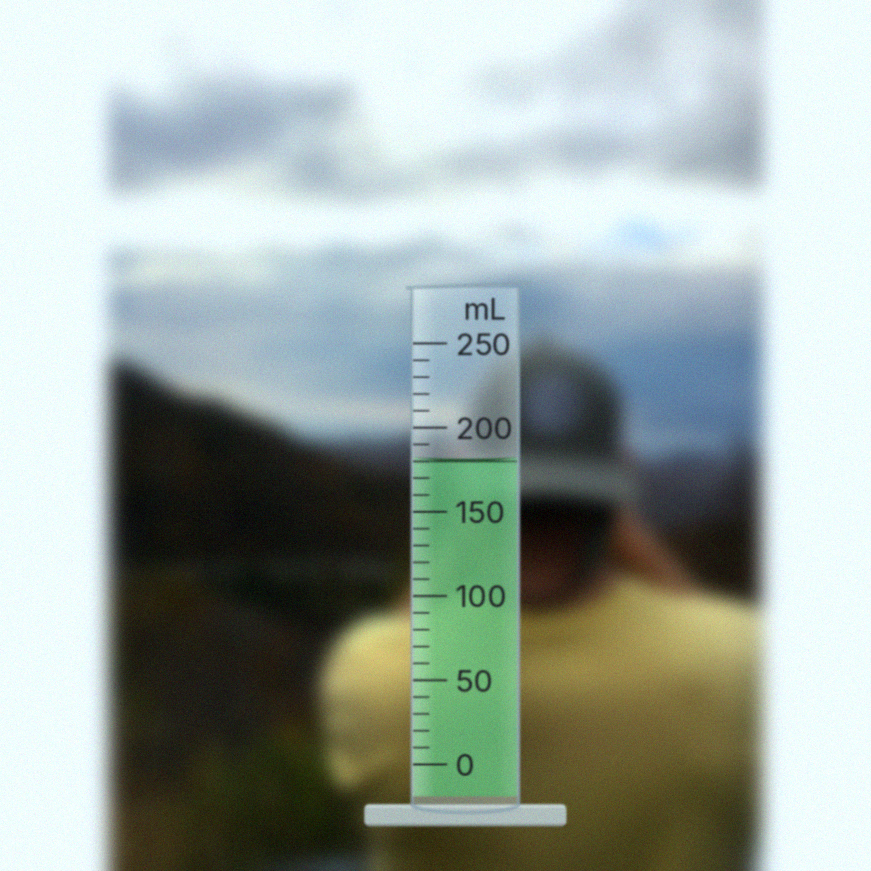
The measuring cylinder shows 180 mL
